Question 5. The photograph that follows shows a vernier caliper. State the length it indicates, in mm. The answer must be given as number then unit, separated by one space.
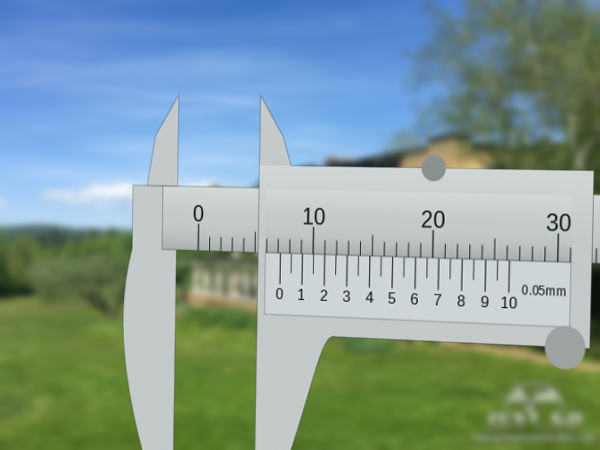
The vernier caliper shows 7.2 mm
